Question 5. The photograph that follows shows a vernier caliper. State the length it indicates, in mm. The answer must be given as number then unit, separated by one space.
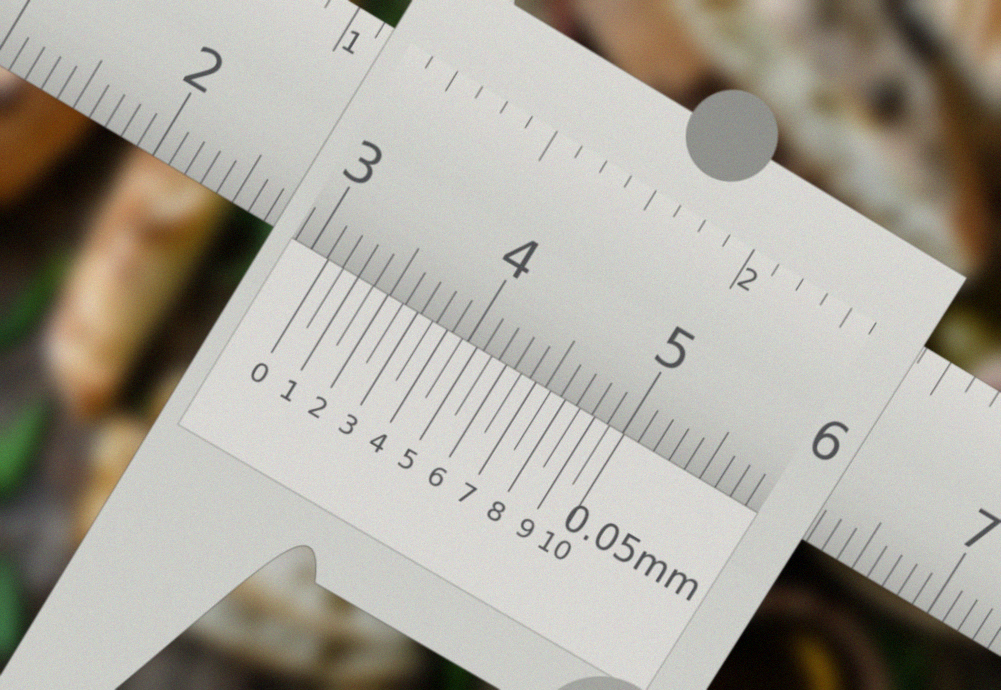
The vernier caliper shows 31.1 mm
